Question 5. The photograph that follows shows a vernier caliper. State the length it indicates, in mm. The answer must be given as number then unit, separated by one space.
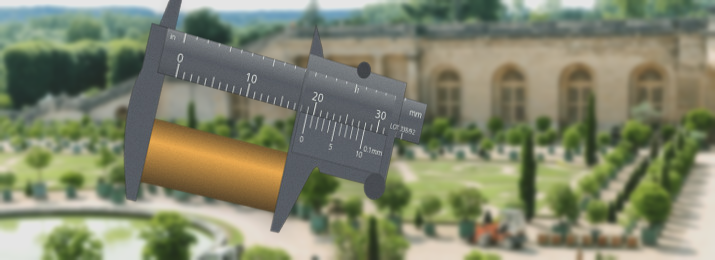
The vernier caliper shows 19.0 mm
